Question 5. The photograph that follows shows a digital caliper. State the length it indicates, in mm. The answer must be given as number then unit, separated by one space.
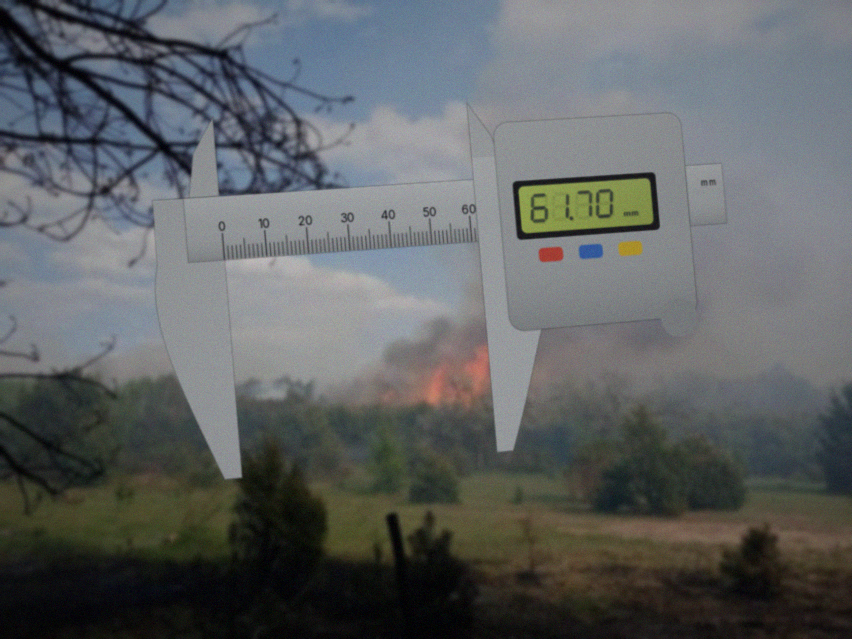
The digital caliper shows 61.70 mm
